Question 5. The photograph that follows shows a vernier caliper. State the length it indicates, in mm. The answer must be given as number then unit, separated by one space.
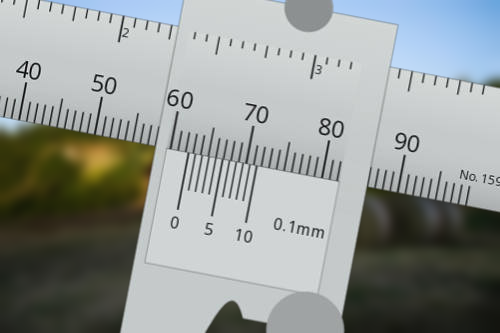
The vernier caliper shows 62.4 mm
